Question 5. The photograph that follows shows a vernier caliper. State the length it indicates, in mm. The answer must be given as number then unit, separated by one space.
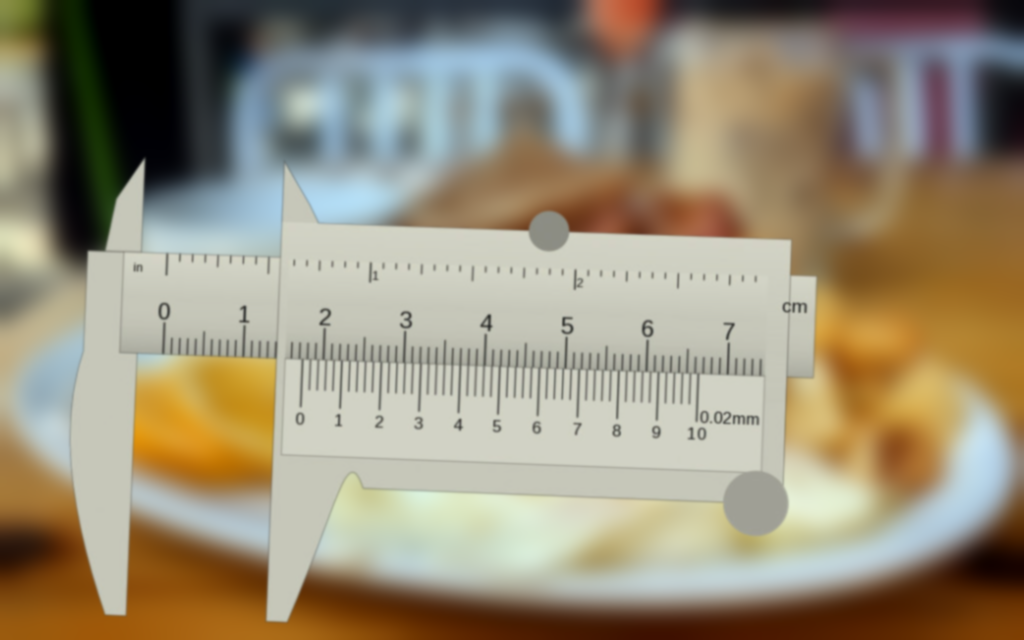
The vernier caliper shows 17.4 mm
